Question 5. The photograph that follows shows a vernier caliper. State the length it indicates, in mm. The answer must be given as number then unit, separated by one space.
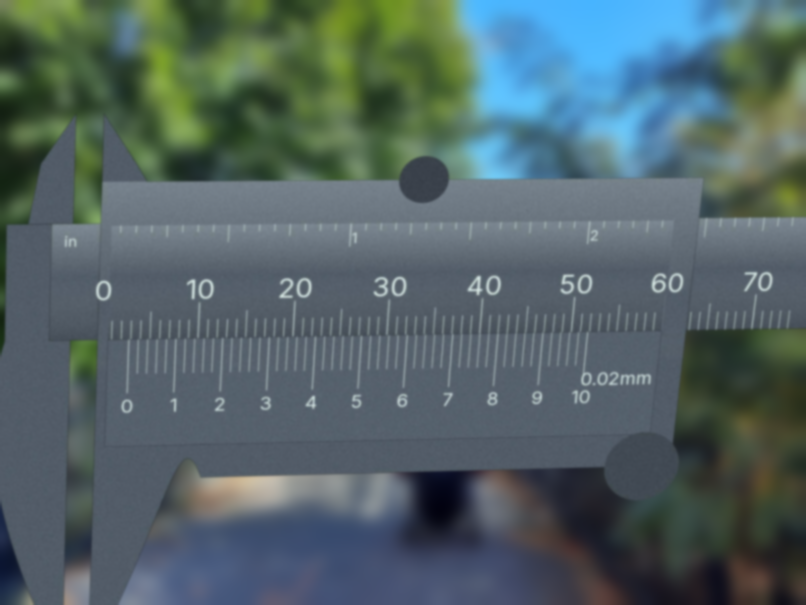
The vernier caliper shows 2.8 mm
